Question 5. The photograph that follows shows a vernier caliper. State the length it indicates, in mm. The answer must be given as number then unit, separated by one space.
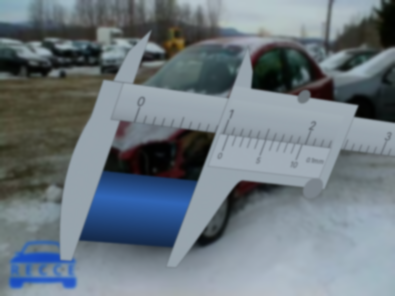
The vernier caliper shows 10.6 mm
